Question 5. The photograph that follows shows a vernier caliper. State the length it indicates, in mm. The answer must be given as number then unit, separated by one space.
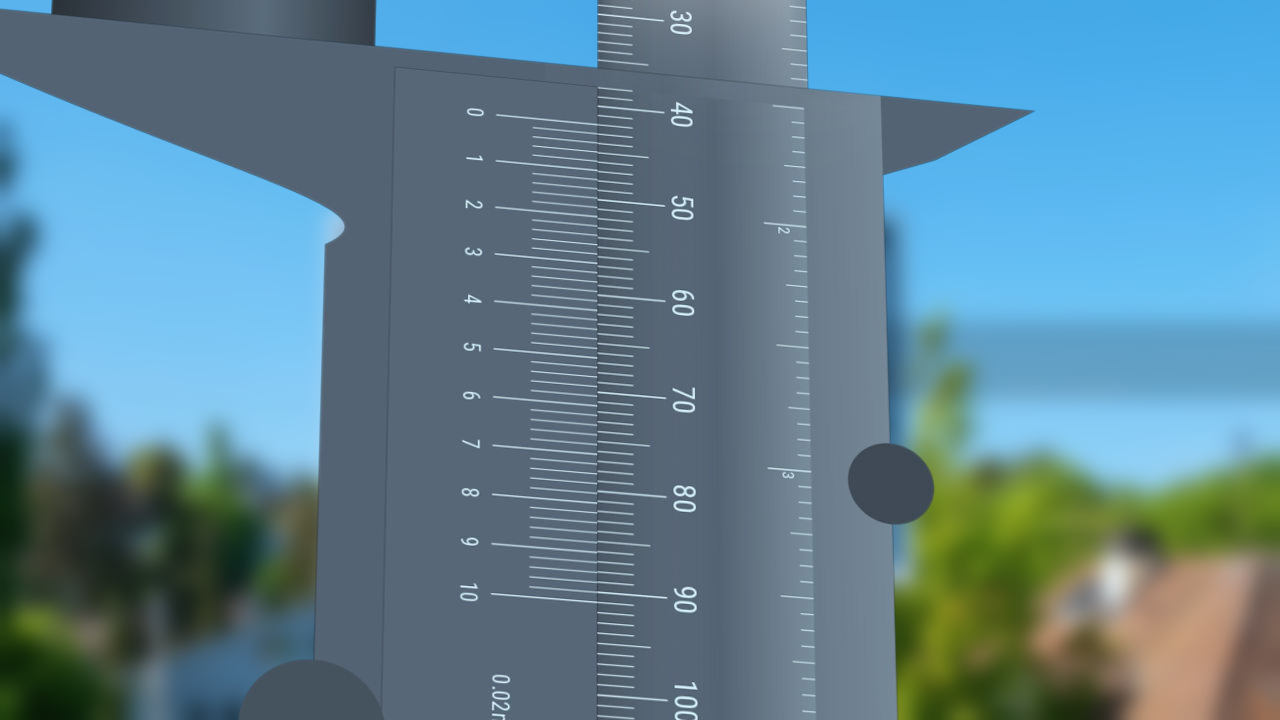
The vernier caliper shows 42.0 mm
